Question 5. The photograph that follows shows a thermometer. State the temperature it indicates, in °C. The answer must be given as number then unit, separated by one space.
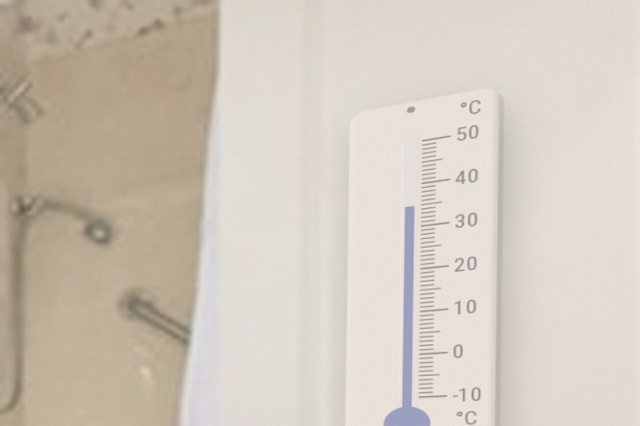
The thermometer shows 35 °C
